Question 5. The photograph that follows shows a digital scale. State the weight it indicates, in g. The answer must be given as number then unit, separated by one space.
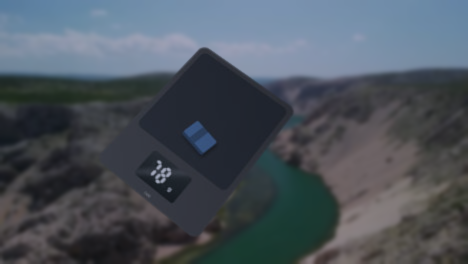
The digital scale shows 78 g
